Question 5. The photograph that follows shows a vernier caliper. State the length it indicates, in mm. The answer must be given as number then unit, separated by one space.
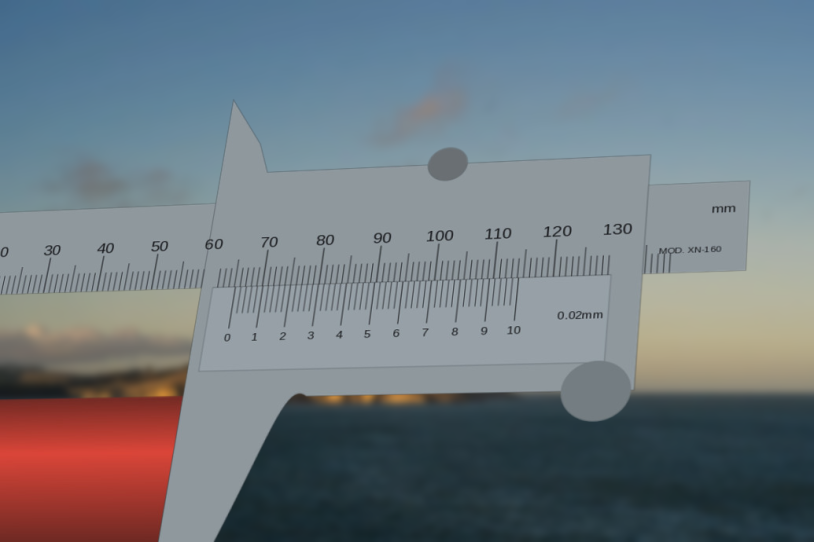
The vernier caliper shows 65.2 mm
